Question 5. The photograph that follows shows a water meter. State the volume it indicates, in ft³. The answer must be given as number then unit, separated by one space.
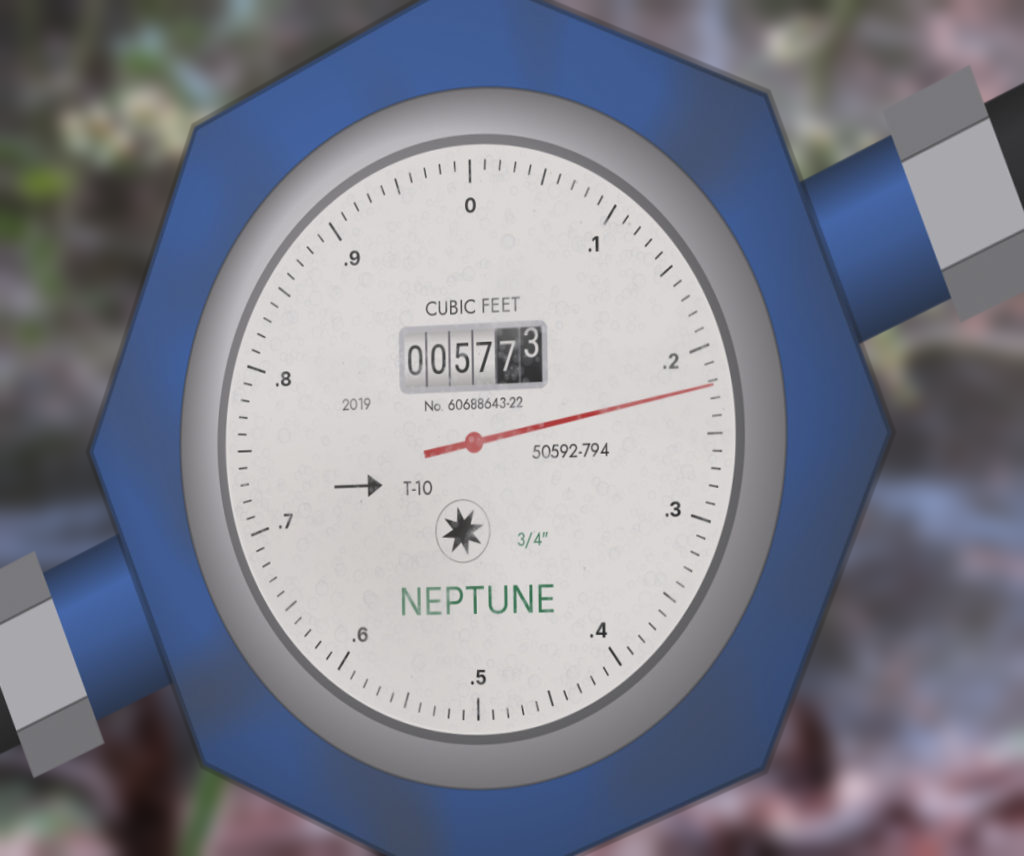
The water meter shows 5773.22 ft³
